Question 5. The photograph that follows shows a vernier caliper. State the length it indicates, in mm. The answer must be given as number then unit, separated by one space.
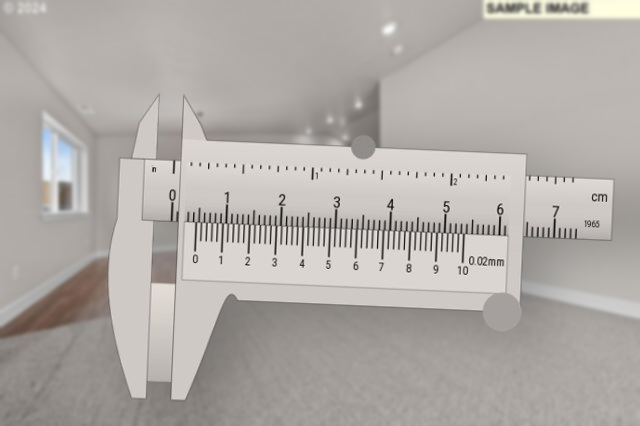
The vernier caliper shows 4.5 mm
